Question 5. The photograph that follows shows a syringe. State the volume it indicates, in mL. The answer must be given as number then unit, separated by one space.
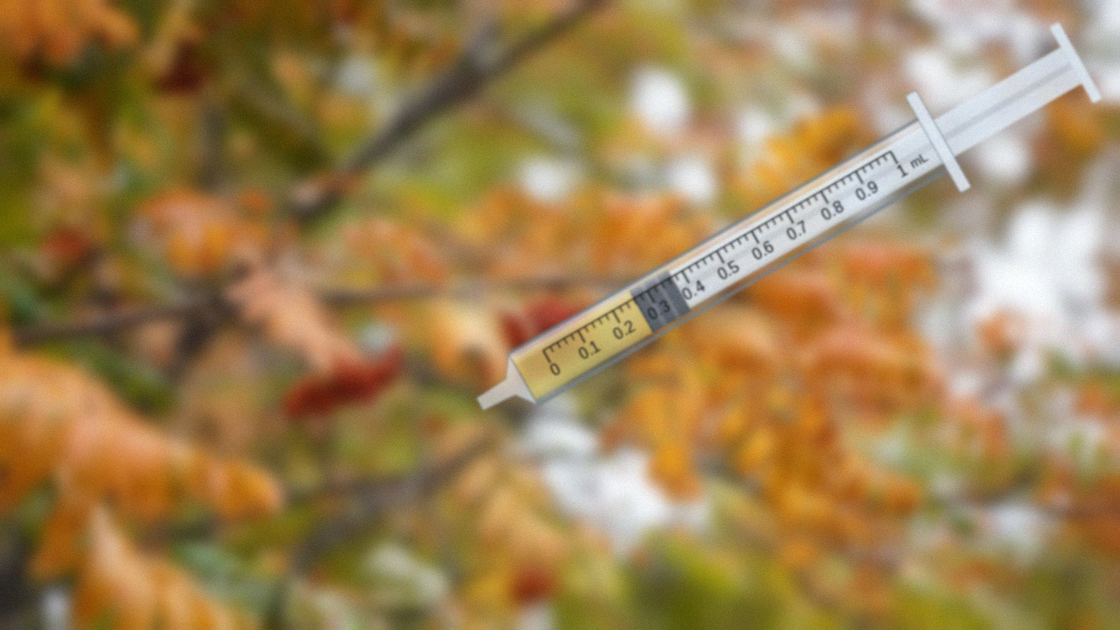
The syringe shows 0.26 mL
